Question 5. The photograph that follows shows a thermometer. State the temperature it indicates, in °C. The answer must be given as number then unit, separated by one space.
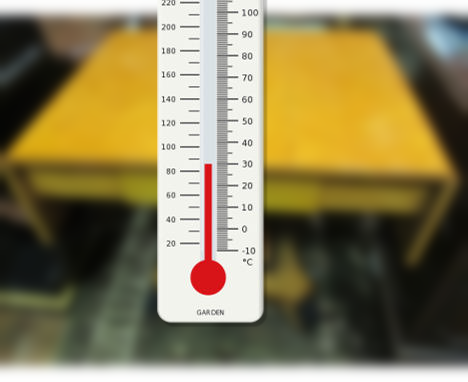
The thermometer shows 30 °C
